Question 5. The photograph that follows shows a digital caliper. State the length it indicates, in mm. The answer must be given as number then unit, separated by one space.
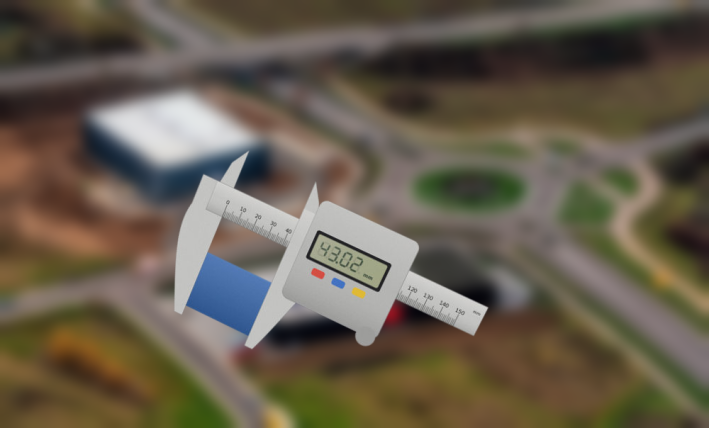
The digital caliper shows 43.02 mm
